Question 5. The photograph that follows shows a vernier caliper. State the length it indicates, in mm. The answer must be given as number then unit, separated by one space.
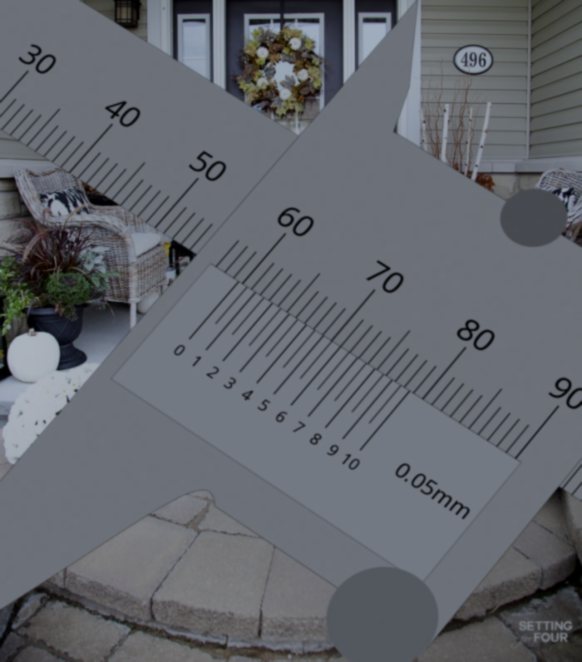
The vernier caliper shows 59.6 mm
